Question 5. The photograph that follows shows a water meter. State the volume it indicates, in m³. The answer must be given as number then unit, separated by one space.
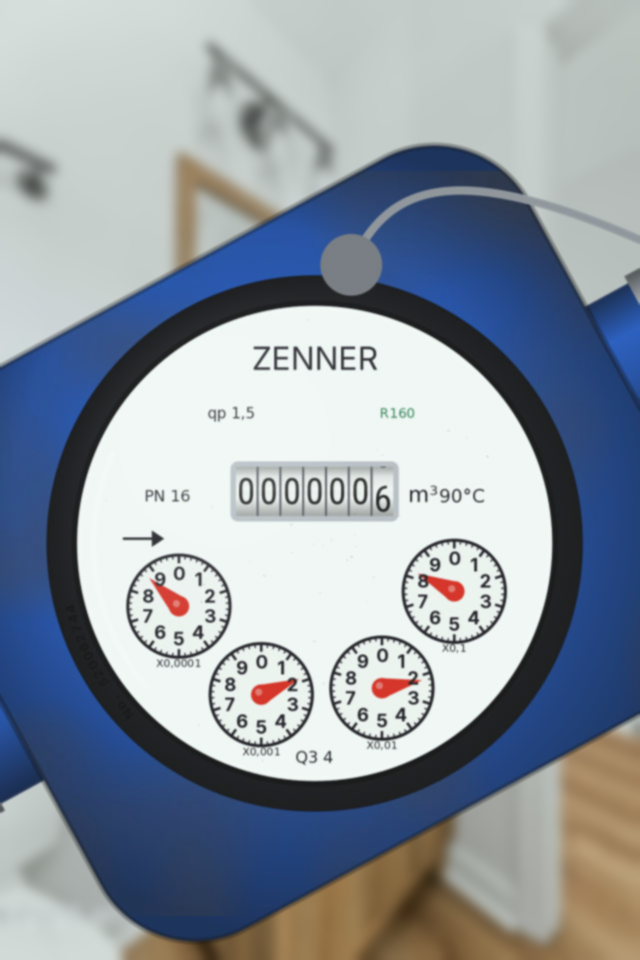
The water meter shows 5.8218 m³
